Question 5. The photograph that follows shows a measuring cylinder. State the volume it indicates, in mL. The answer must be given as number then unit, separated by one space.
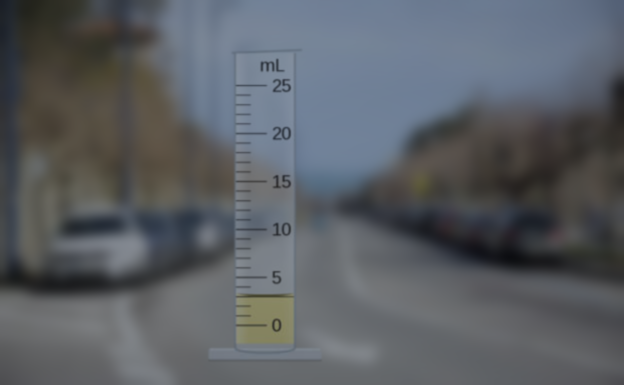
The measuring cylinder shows 3 mL
